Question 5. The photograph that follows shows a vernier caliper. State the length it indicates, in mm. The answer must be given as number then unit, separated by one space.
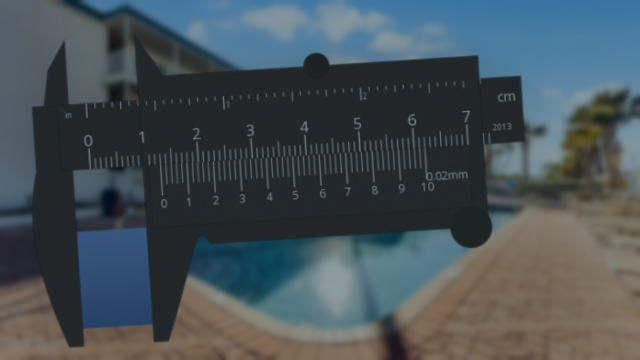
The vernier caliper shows 13.0 mm
